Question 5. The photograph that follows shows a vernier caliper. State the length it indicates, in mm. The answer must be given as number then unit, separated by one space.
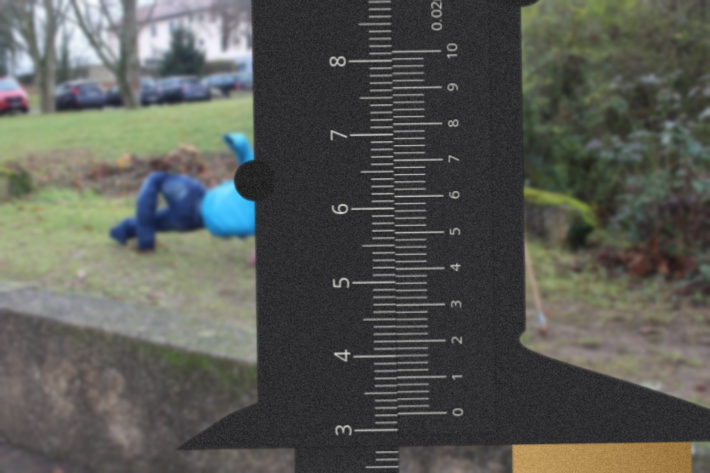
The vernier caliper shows 32.2 mm
